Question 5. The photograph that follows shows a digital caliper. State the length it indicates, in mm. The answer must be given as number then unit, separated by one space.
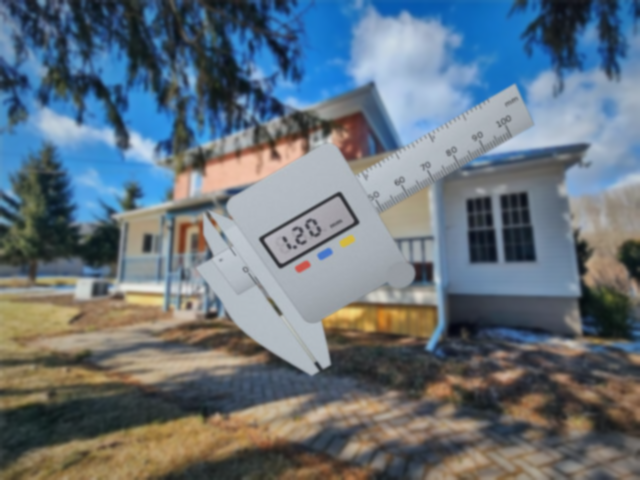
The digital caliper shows 1.20 mm
